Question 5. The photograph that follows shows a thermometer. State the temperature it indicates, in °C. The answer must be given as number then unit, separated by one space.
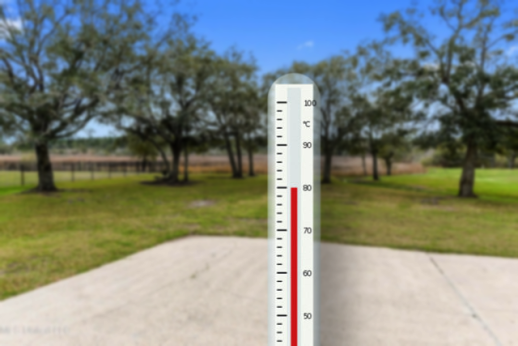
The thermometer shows 80 °C
